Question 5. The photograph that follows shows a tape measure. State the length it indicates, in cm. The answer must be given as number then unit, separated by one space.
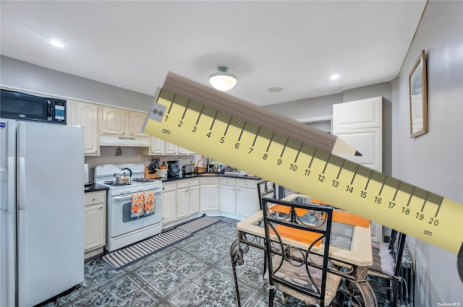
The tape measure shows 14 cm
